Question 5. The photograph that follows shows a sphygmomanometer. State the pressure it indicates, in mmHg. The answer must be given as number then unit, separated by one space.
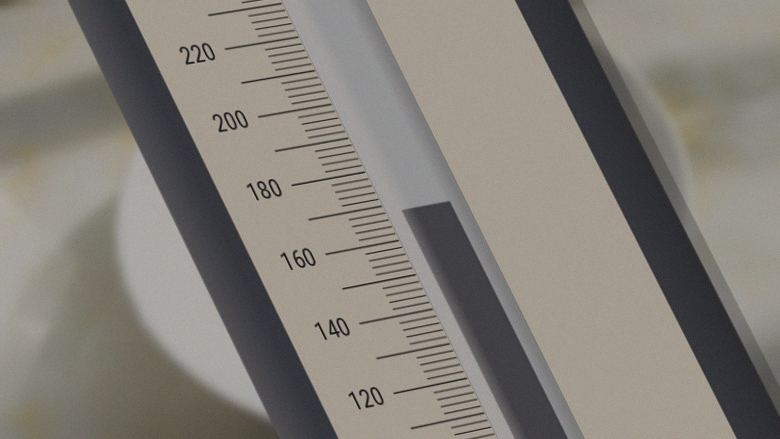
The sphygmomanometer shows 168 mmHg
